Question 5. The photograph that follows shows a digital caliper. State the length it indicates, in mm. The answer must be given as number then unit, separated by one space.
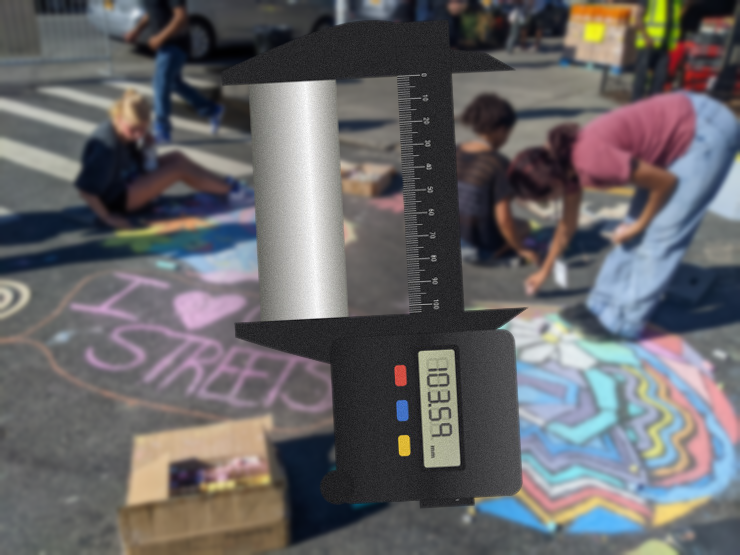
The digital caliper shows 103.59 mm
